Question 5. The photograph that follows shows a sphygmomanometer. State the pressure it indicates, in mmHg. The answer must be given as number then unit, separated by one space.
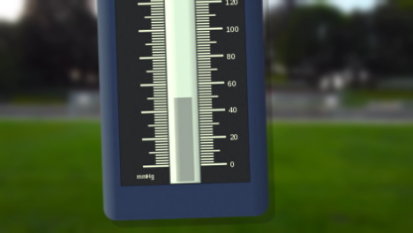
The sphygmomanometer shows 50 mmHg
